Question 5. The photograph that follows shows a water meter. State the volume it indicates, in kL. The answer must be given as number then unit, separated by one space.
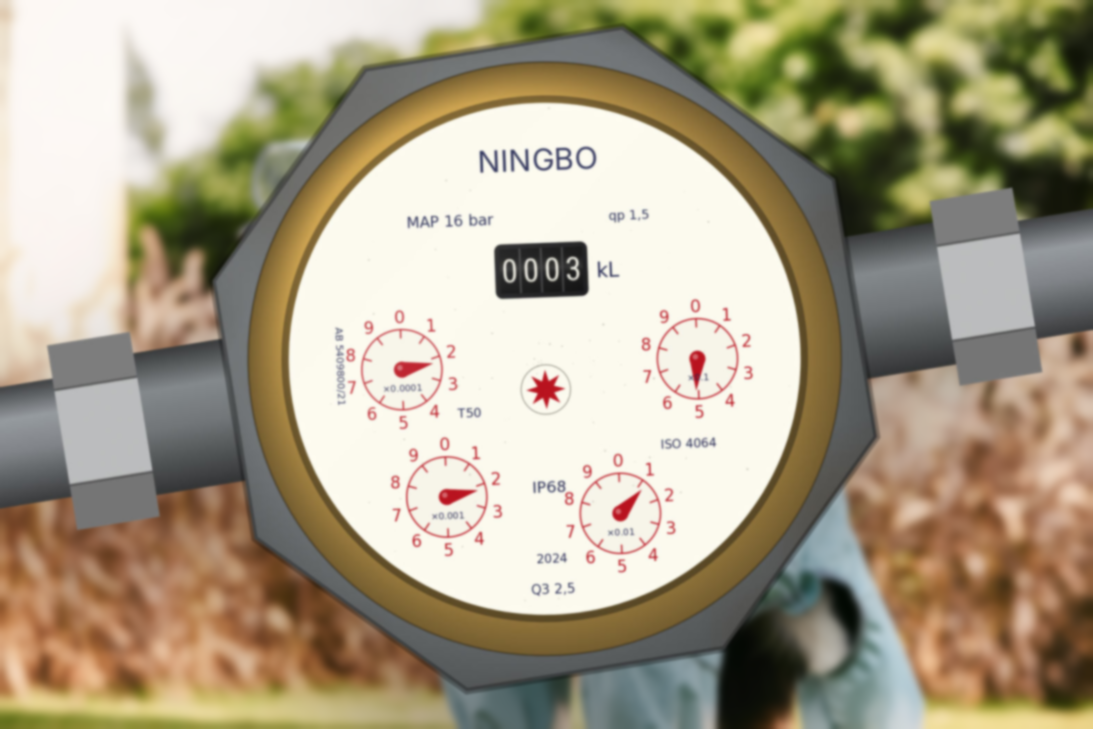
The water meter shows 3.5122 kL
